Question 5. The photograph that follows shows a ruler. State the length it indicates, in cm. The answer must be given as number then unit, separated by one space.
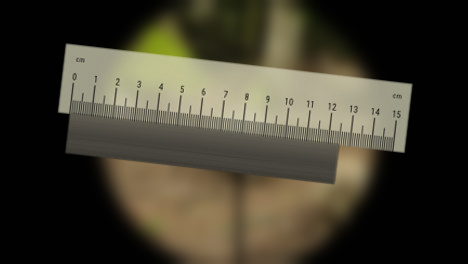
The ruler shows 12.5 cm
